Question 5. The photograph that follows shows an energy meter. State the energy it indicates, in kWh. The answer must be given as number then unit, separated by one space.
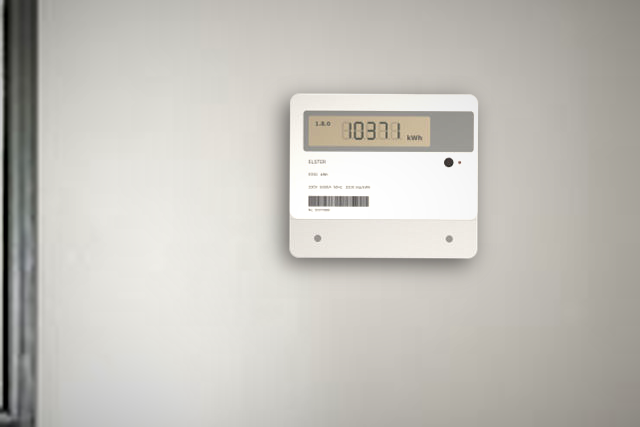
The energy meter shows 10371 kWh
